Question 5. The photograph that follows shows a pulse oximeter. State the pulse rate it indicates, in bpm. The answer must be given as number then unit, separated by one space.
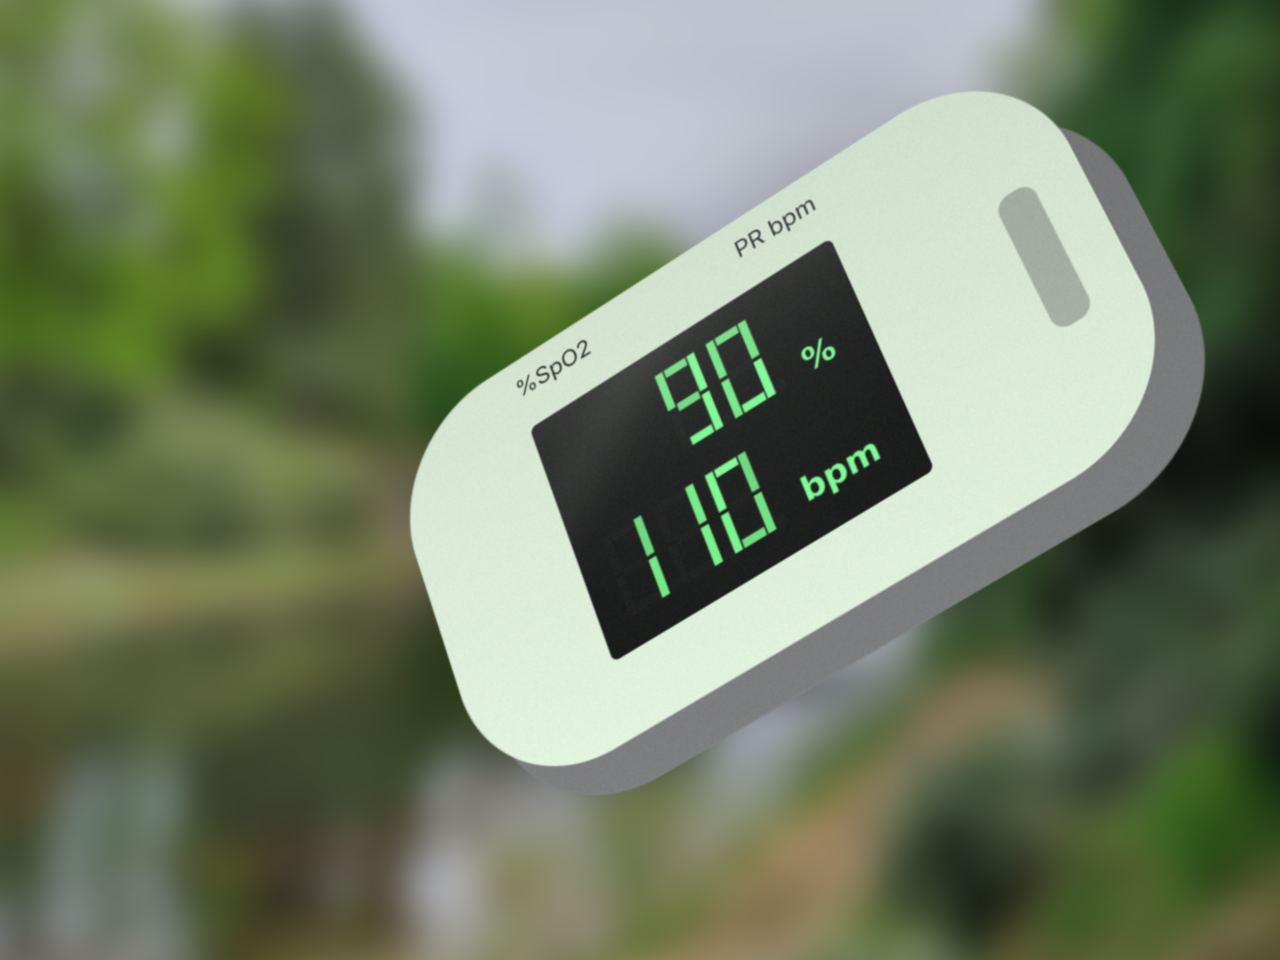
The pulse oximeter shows 110 bpm
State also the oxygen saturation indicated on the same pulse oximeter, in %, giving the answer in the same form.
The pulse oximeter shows 90 %
